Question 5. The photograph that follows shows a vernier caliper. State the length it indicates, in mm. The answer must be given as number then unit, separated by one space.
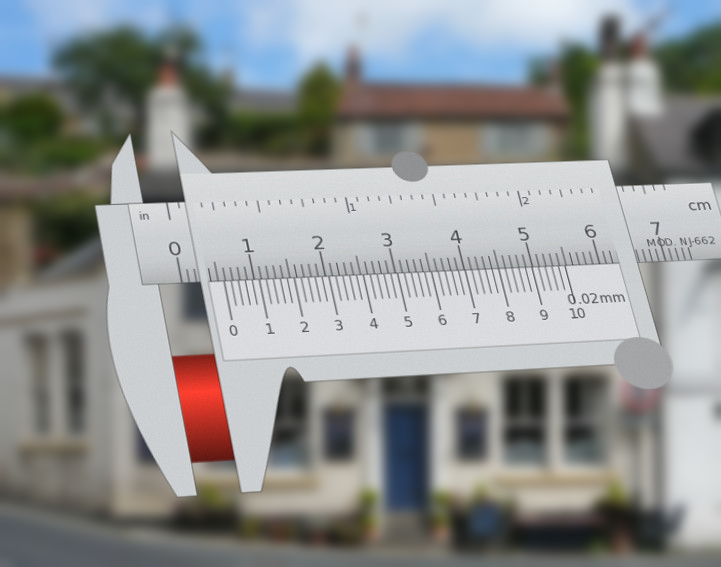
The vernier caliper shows 5.8 mm
